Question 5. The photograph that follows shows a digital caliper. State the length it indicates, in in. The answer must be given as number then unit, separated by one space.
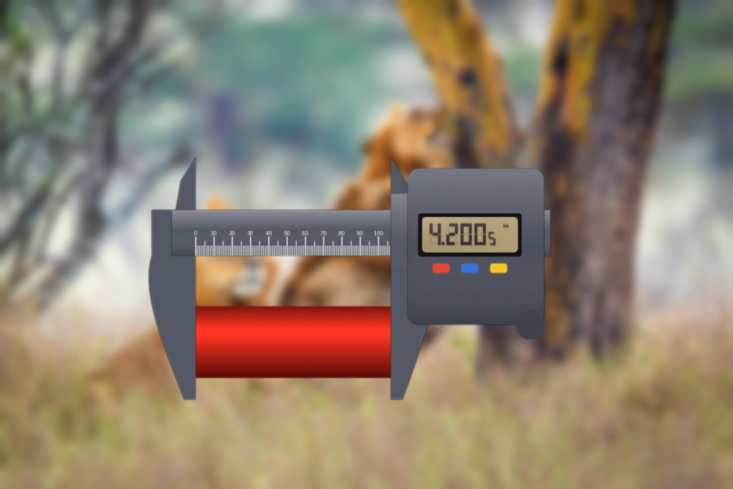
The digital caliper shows 4.2005 in
